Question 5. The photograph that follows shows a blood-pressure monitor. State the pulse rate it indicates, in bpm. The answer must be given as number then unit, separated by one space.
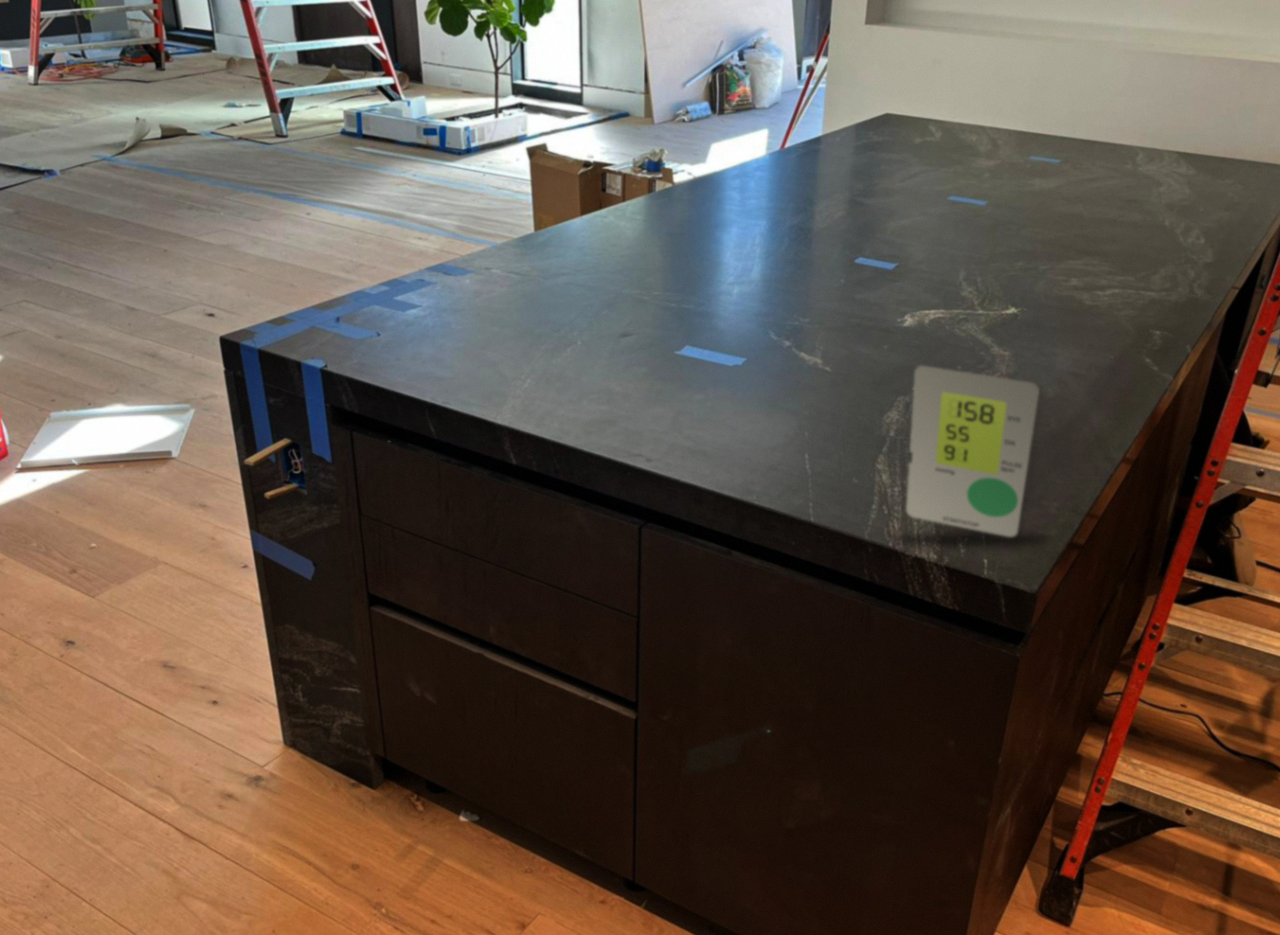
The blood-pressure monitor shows 91 bpm
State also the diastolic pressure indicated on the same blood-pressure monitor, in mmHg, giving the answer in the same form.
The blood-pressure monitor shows 55 mmHg
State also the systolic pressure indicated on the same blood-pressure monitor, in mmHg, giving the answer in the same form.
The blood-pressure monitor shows 158 mmHg
